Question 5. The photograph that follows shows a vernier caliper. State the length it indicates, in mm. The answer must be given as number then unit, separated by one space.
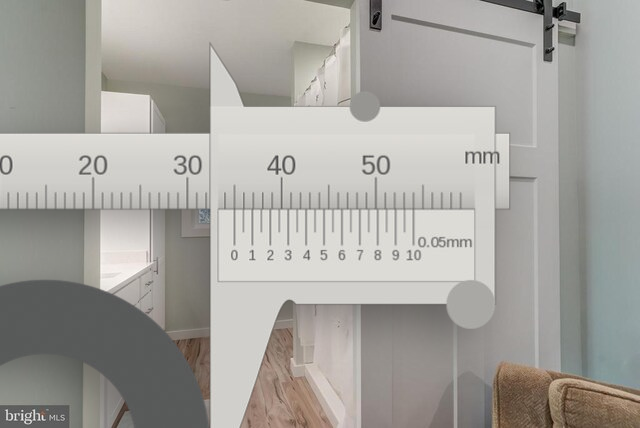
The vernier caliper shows 35.0 mm
